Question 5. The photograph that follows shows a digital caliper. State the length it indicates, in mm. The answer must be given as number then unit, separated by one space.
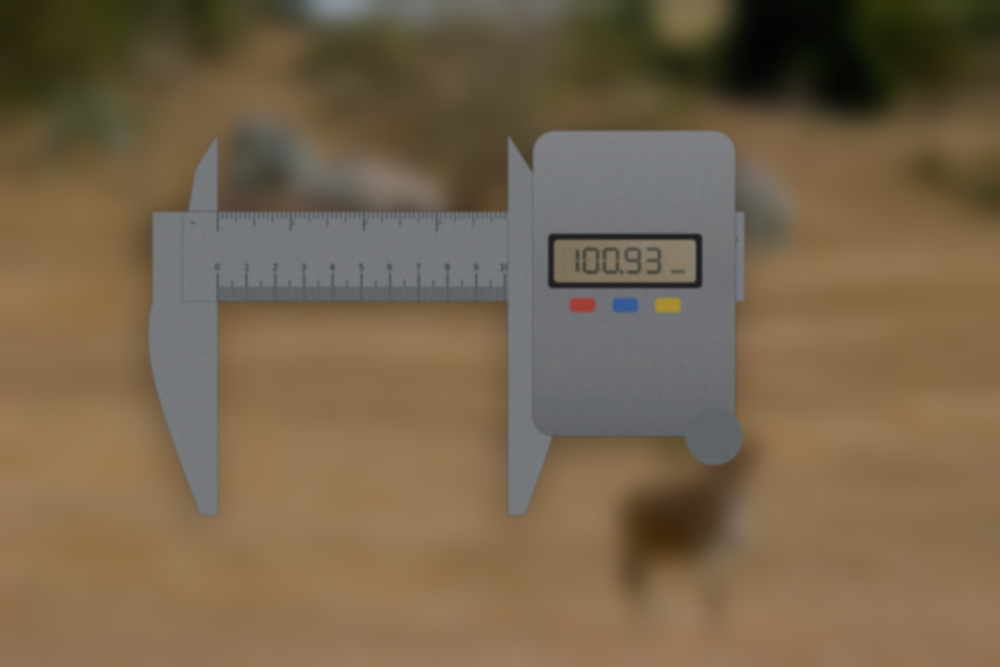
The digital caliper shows 100.93 mm
